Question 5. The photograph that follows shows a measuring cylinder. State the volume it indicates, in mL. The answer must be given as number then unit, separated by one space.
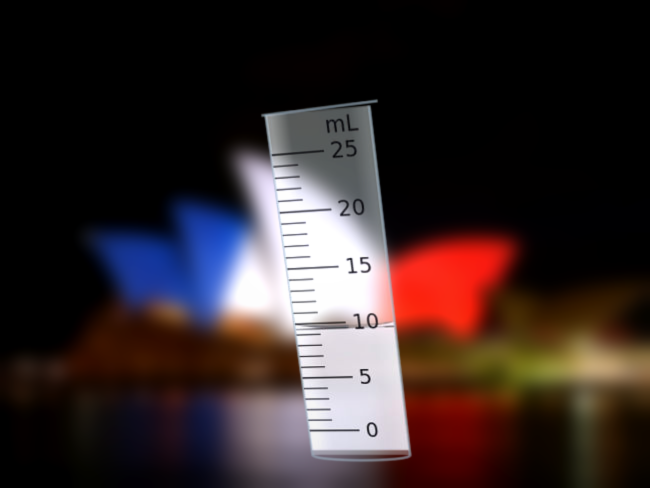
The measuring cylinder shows 9.5 mL
